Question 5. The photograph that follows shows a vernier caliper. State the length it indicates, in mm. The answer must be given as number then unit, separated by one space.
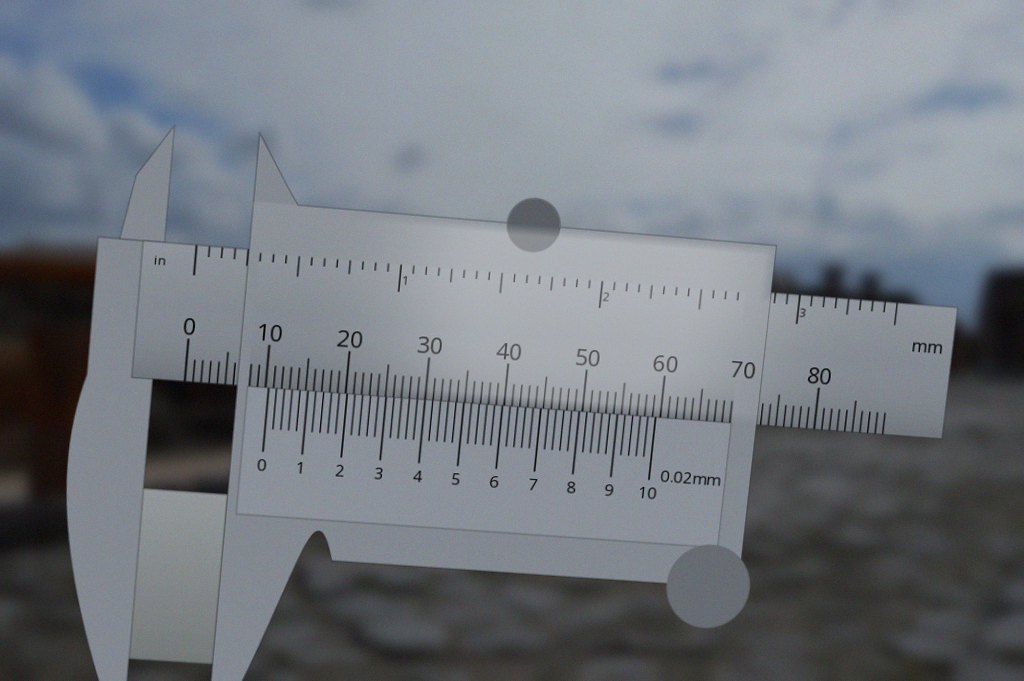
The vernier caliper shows 10.4 mm
